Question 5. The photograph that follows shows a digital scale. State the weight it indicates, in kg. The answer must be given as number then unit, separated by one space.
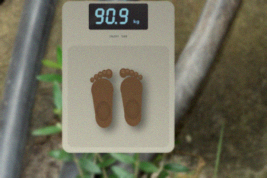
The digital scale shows 90.9 kg
